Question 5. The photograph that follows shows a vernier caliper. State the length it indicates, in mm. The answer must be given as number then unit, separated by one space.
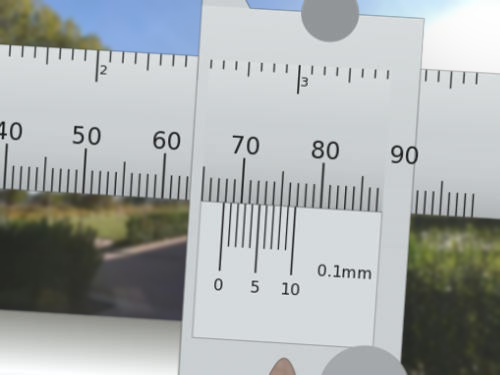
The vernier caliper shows 67.8 mm
